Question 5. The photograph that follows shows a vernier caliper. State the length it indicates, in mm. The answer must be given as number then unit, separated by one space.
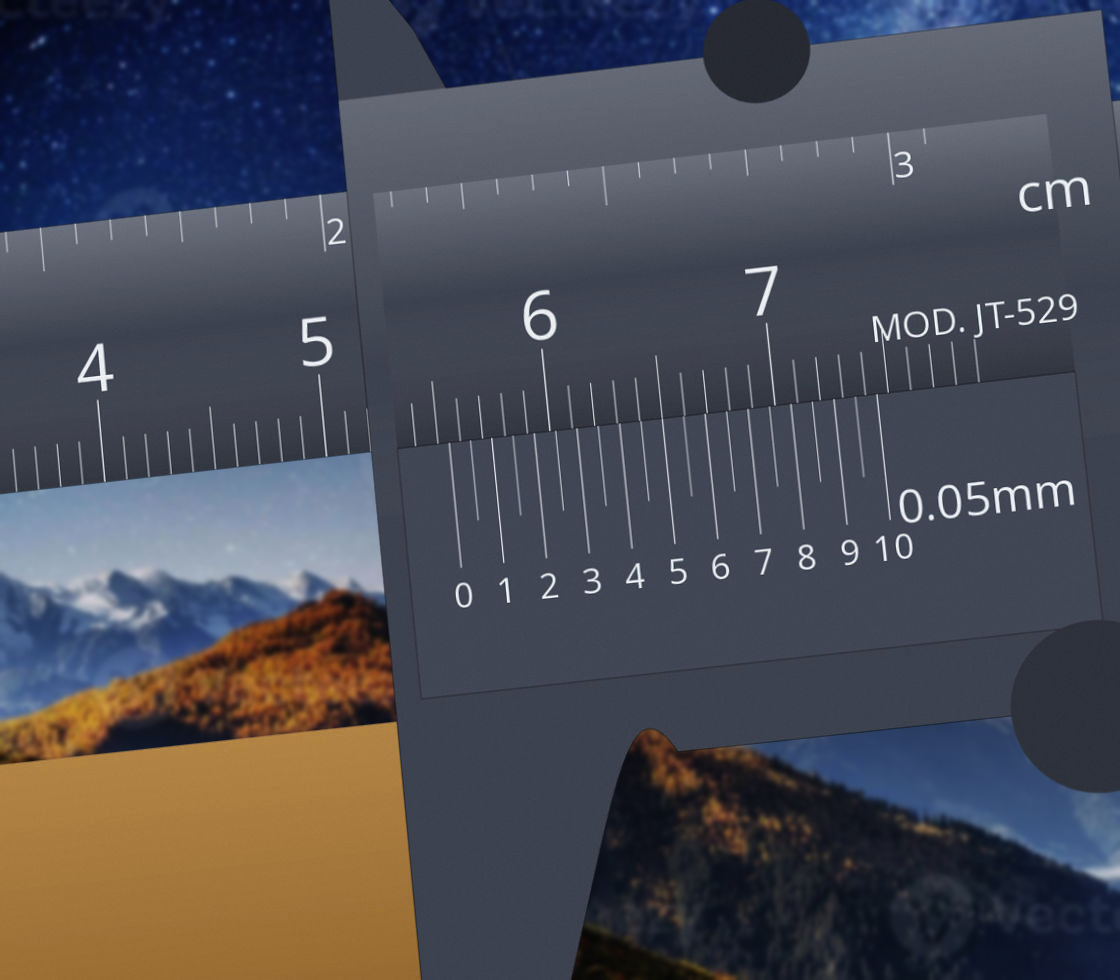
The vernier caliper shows 55.5 mm
